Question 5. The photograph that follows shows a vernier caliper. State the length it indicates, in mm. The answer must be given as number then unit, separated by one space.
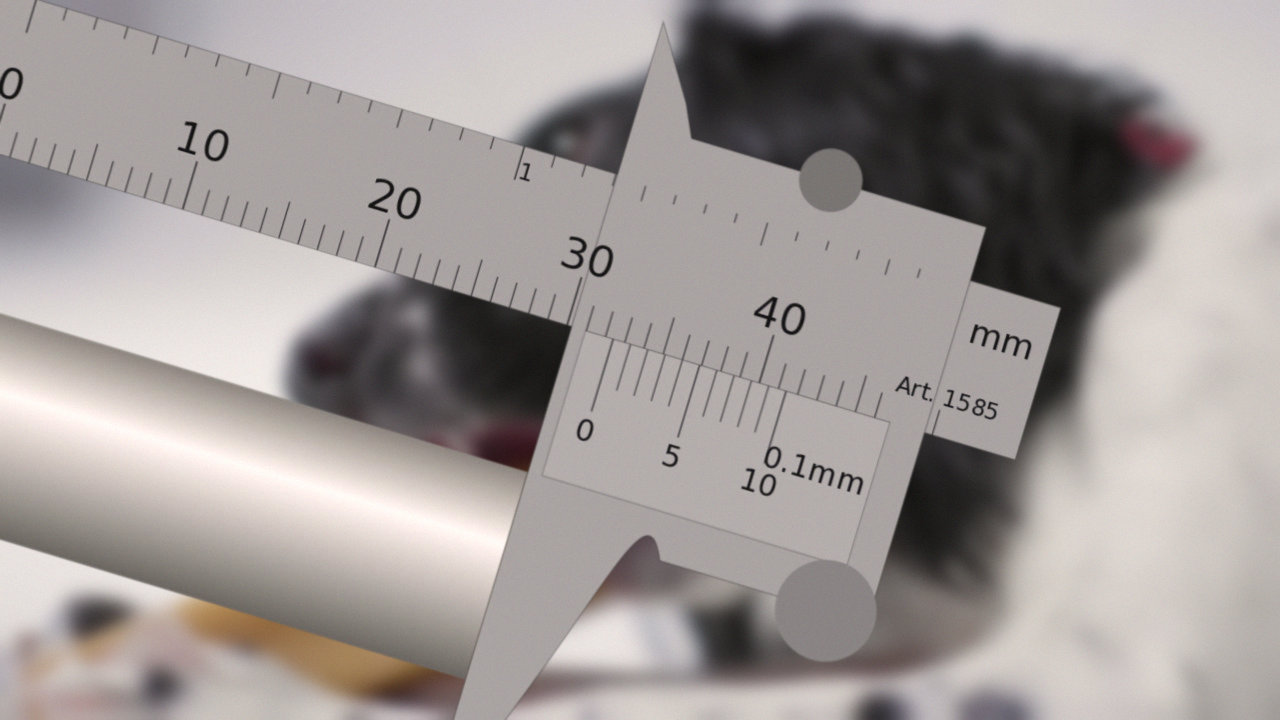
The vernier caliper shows 32.4 mm
